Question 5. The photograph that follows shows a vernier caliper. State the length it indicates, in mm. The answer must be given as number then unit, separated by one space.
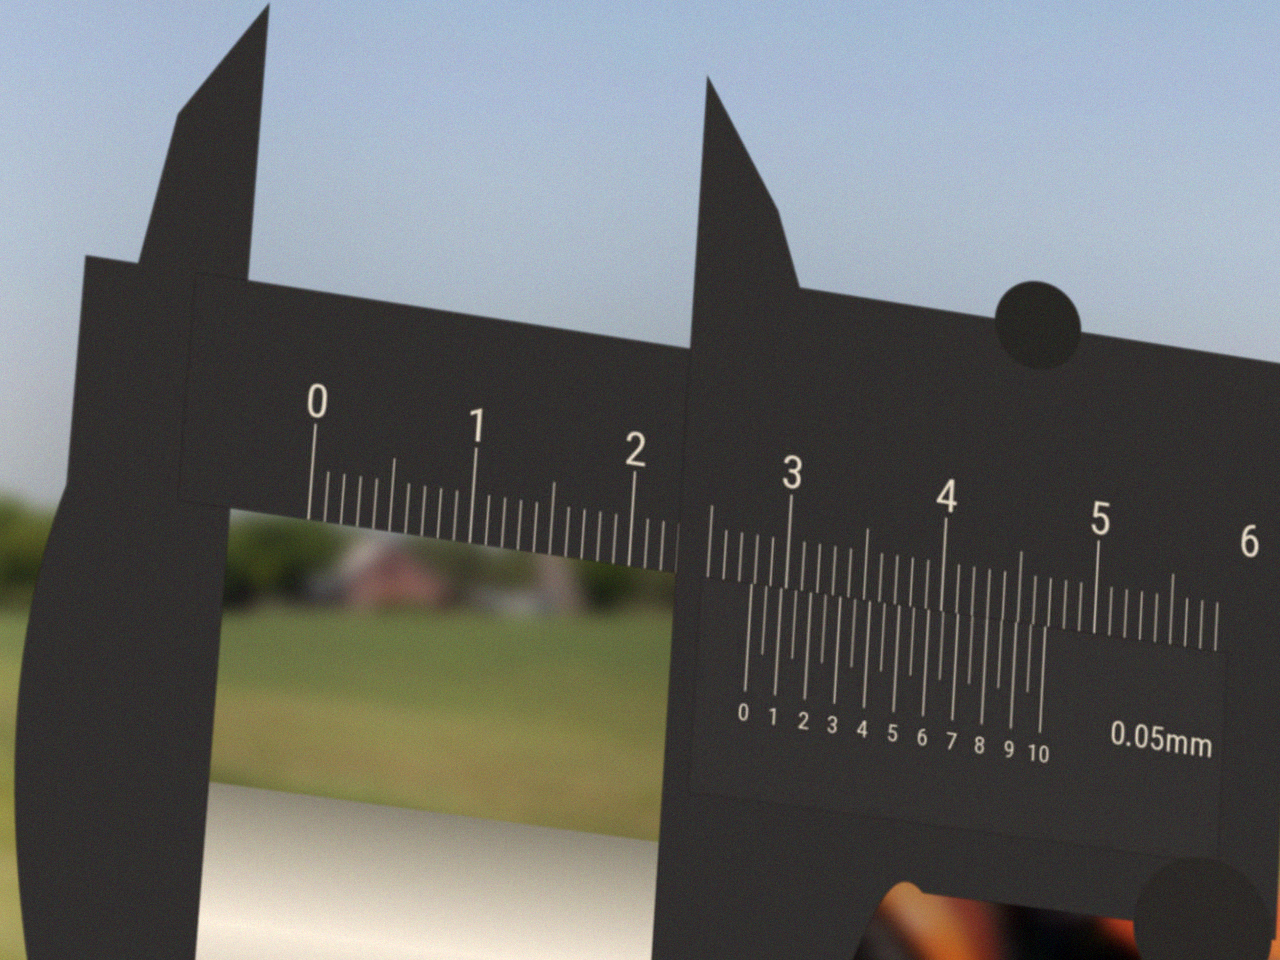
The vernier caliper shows 27.8 mm
